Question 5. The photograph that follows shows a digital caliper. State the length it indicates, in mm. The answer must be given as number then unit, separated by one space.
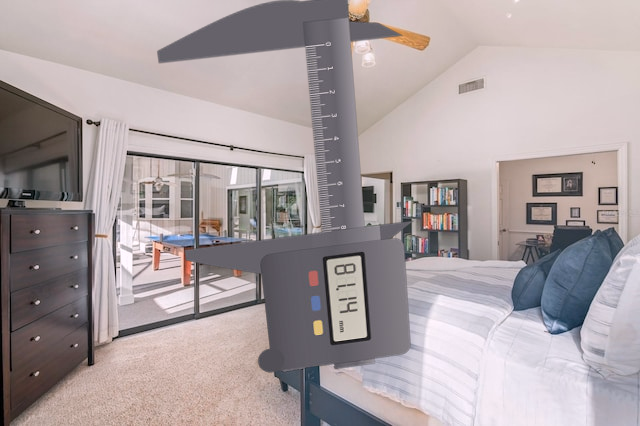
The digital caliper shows 81.14 mm
